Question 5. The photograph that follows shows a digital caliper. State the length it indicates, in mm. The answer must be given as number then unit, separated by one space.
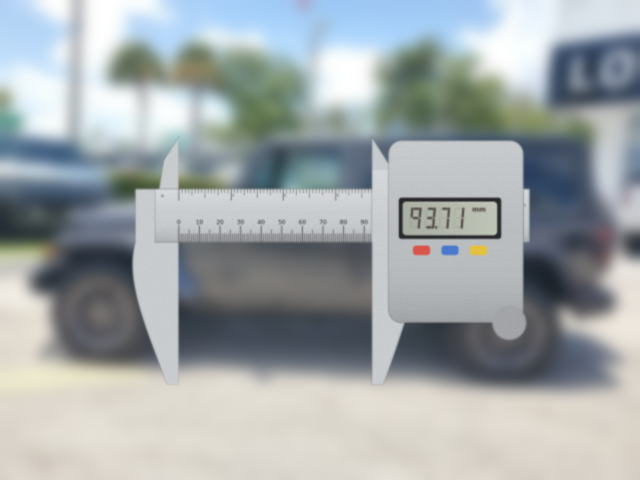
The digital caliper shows 93.71 mm
